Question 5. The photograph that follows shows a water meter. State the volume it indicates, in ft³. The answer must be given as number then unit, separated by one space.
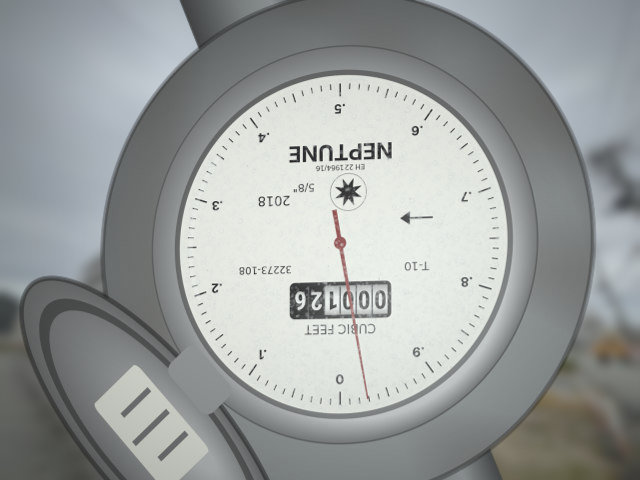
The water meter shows 125.97 ft³
